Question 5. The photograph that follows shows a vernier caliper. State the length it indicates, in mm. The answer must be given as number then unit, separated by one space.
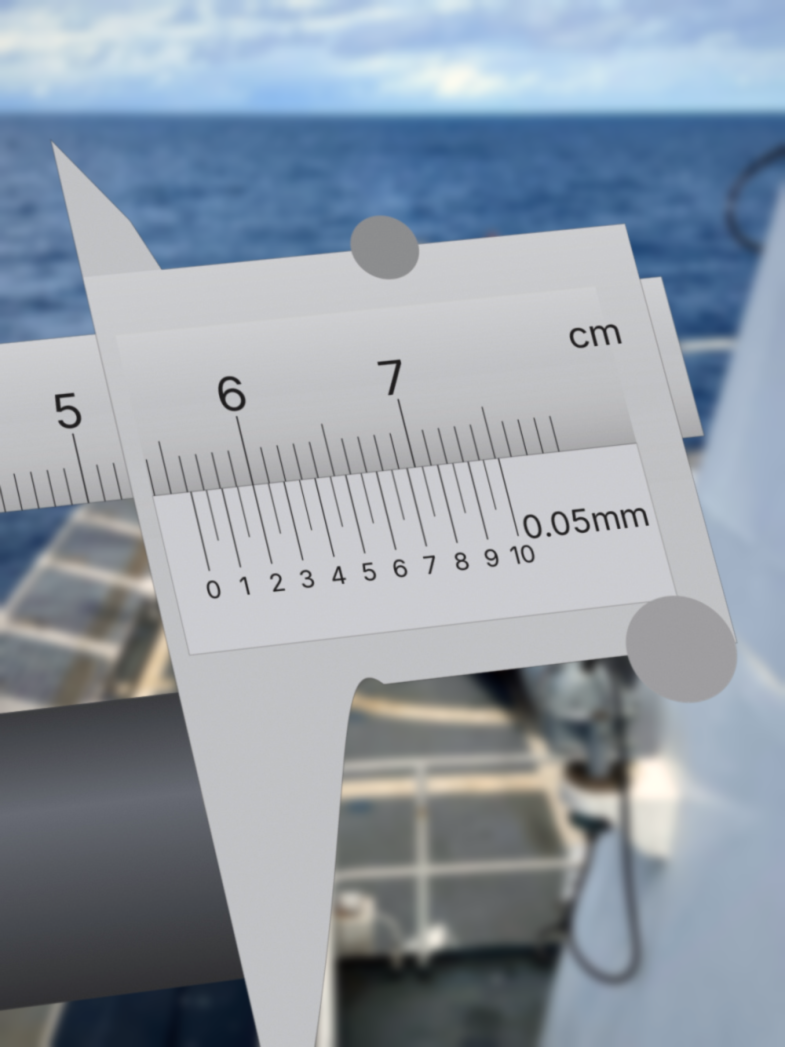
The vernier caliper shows 56.2 mm
